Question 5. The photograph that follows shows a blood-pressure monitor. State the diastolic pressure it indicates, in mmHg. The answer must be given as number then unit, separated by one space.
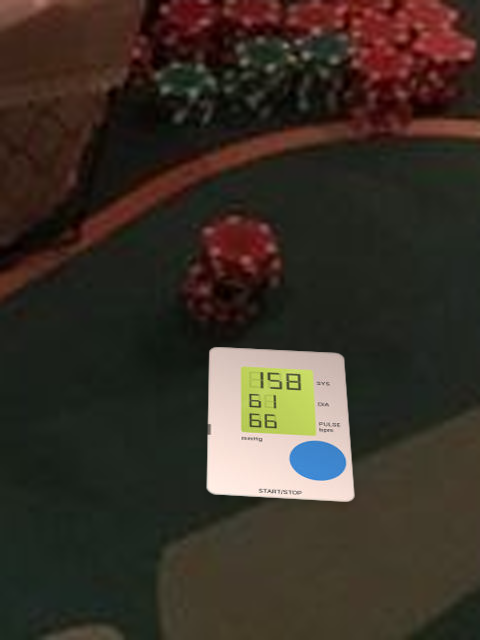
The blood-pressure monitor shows 61 mmHg
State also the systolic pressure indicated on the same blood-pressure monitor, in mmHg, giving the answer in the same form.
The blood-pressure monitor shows 158 mmHg
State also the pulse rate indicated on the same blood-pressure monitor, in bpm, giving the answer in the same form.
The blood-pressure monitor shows 66 bpm
